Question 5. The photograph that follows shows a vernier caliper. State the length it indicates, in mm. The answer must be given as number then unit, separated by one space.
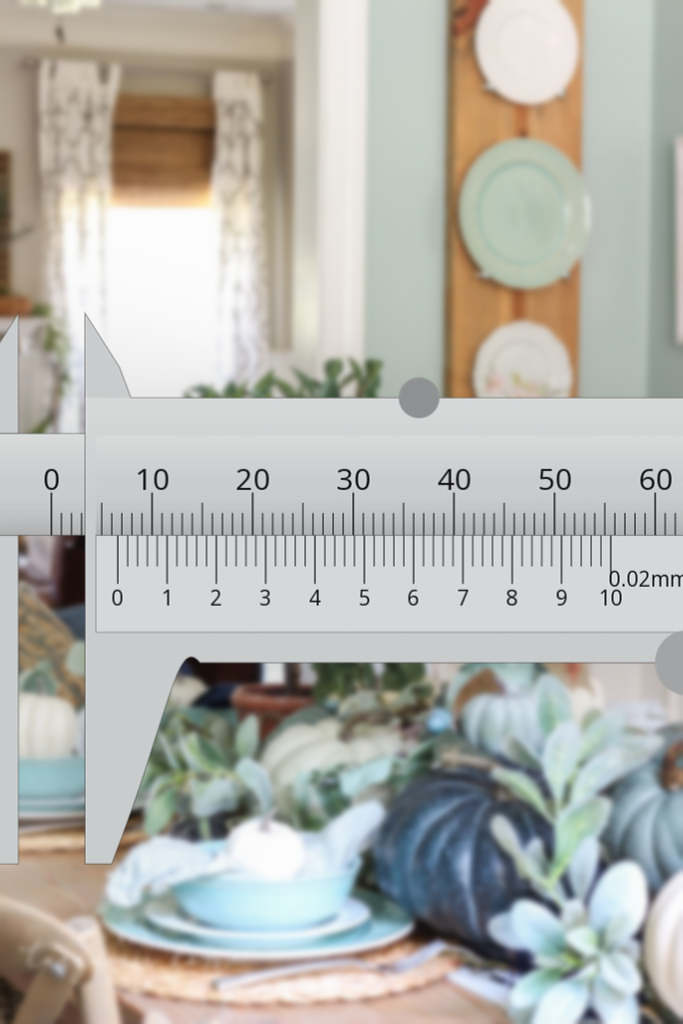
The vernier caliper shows 6.6 mm
